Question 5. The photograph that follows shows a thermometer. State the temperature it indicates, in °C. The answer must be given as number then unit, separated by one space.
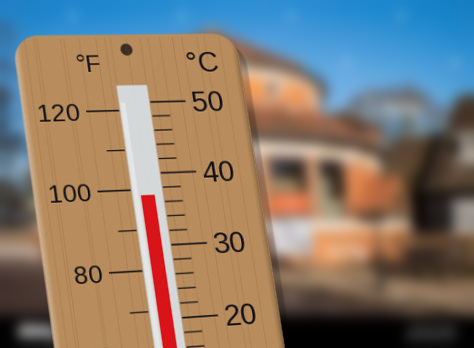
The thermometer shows 37 °C
